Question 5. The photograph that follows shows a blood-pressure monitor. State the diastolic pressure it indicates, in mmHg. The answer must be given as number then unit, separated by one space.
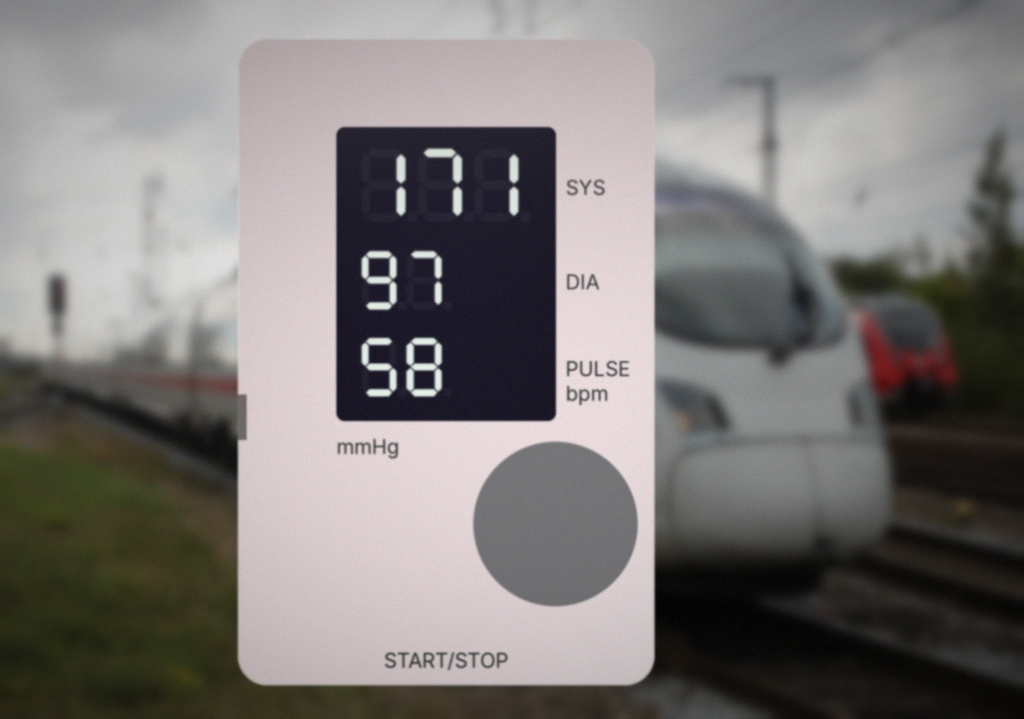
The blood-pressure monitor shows 97 mmHg
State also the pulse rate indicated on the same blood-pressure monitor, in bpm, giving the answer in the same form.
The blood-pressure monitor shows 58 bpm
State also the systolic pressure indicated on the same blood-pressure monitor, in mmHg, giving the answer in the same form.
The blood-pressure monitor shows 171 mmHg
